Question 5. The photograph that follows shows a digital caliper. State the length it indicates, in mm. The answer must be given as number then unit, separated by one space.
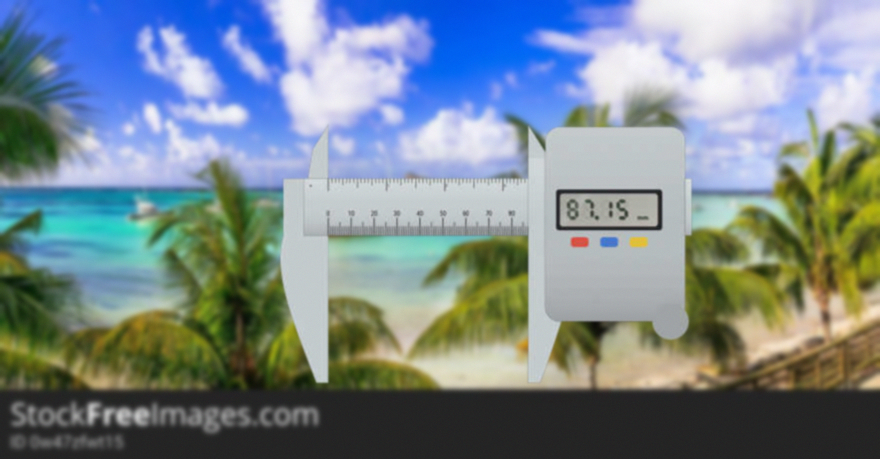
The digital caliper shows 87.15 mm
